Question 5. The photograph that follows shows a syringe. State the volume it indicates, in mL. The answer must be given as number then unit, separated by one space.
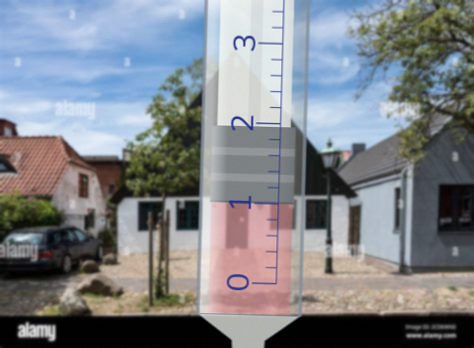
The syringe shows 1 mL
